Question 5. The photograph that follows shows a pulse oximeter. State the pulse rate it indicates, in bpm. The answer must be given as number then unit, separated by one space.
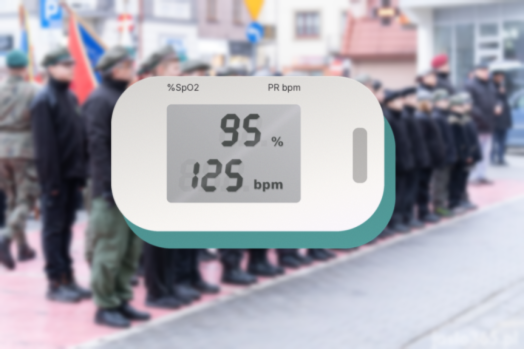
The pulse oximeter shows 125 bpm
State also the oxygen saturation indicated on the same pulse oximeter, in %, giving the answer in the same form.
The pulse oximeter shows 95 %
